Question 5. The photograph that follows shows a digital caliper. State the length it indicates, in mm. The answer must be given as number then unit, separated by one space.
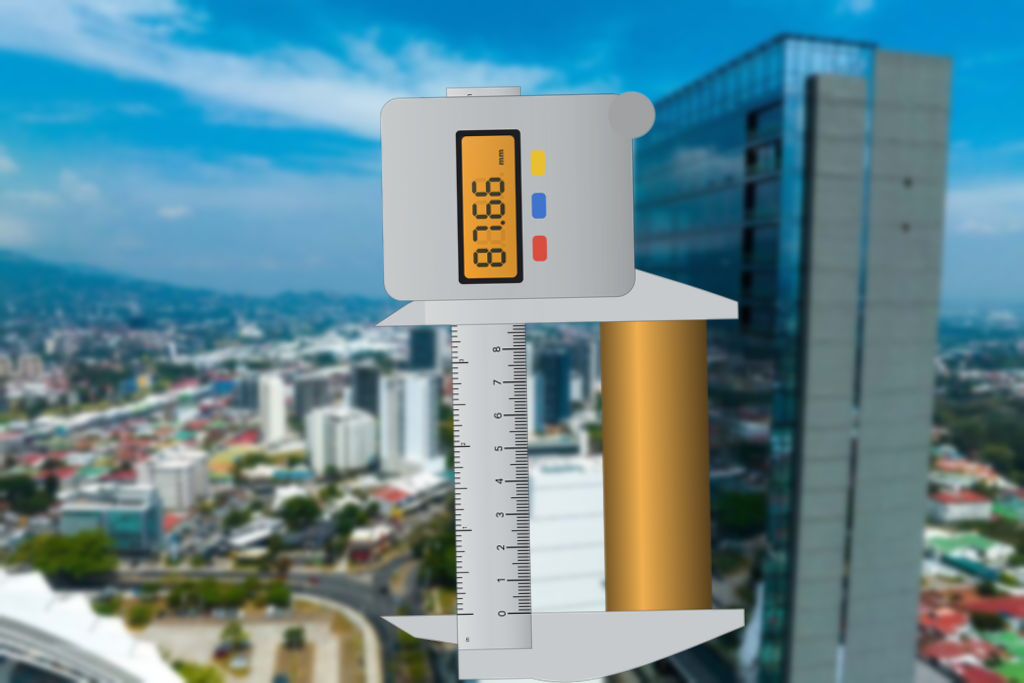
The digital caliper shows 87.66 mm
